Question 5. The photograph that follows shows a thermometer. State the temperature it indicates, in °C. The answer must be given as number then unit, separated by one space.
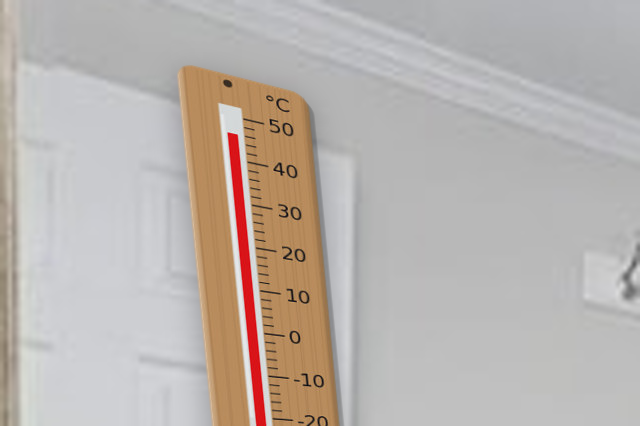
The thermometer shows 46 °C
